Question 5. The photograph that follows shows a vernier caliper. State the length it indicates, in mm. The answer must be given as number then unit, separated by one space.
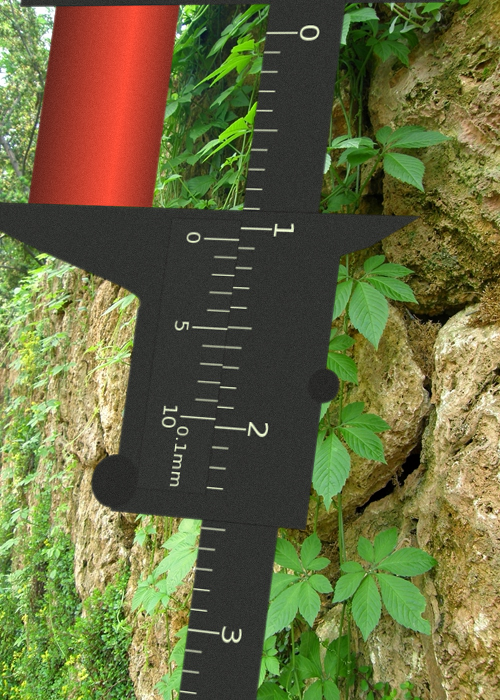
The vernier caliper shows 10.6 mm
